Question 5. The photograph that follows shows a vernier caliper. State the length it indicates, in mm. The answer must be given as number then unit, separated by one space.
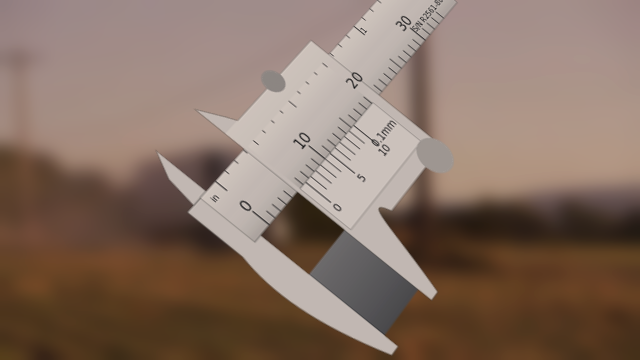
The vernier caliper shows 6.4 mm
